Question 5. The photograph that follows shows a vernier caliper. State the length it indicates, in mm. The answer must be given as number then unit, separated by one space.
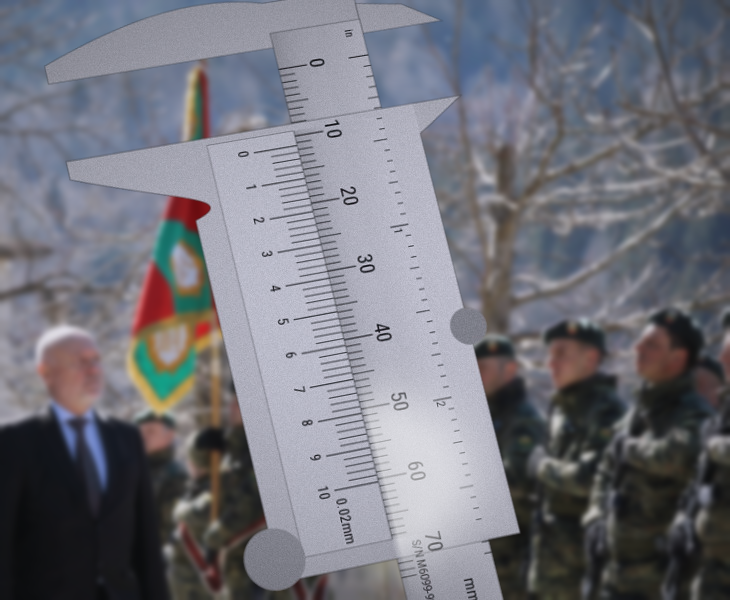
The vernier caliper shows 11.4 mm
